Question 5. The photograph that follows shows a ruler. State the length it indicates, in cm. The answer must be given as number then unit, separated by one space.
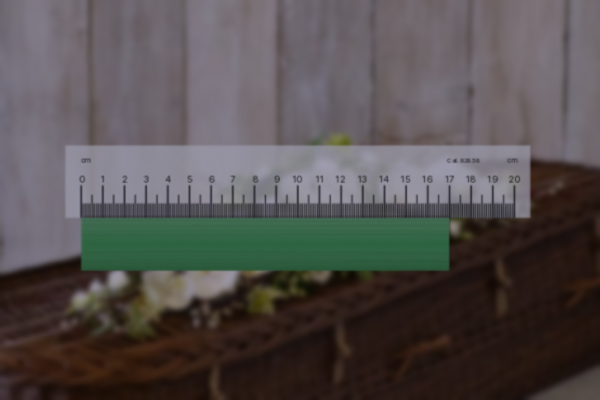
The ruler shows 17 cm
